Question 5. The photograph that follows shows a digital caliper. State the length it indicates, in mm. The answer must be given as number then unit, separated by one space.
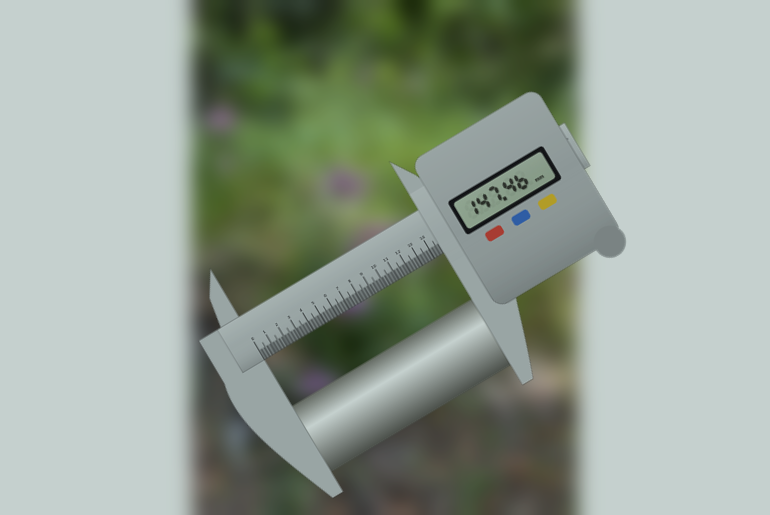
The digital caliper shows 147.46 mm
